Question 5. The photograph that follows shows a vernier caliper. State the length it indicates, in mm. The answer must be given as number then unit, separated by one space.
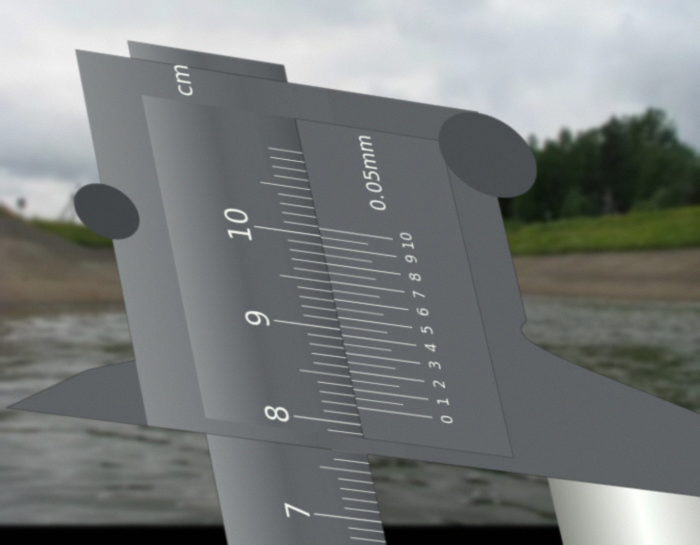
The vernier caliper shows 81.8 mm
